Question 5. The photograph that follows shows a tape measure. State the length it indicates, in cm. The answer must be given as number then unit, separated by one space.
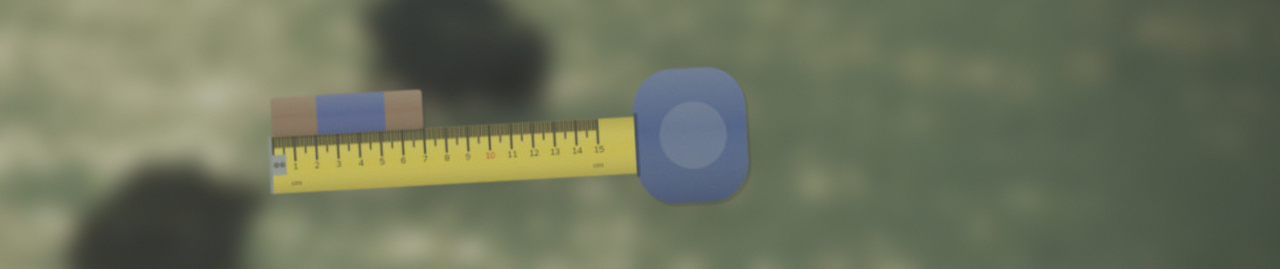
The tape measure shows 7 cm
